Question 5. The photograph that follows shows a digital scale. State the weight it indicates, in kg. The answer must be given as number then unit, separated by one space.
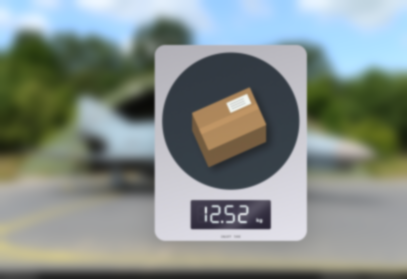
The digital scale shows 12.52 kg
